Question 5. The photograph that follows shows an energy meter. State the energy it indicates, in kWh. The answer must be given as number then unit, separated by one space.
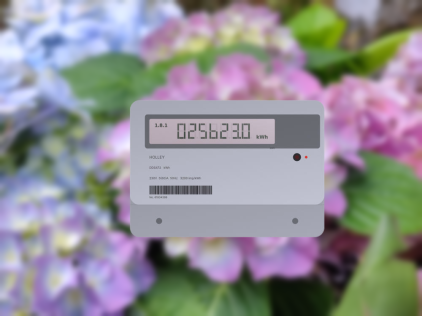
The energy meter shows 25623.0 kWh
